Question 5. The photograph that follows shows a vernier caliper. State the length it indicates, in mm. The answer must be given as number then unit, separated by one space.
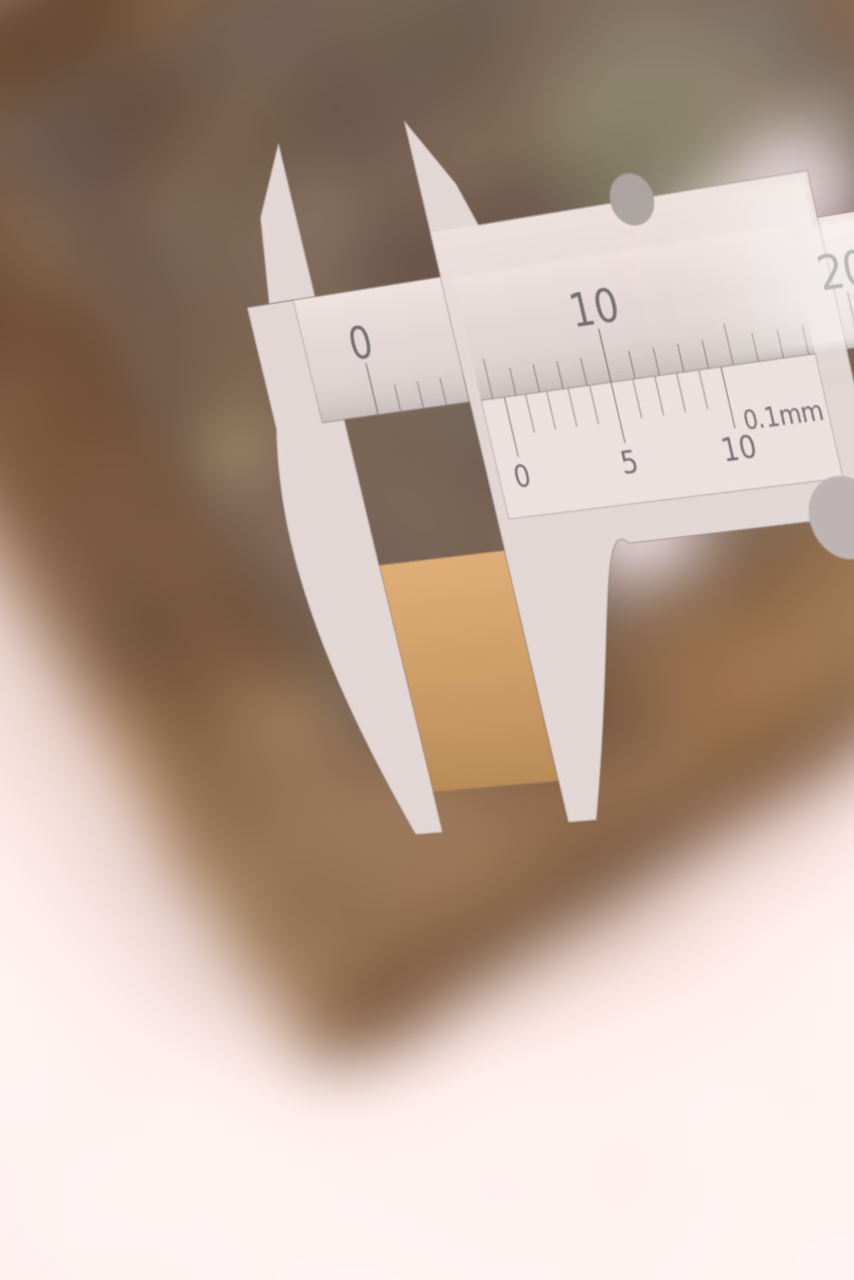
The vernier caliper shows 5.5 mm
